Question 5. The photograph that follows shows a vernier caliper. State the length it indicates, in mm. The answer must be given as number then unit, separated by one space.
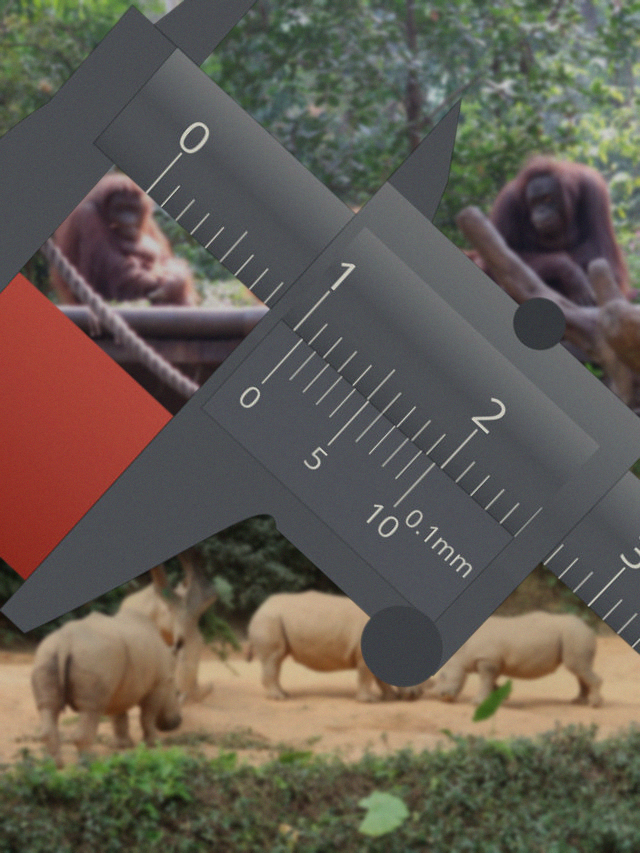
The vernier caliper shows 10.6 mm
